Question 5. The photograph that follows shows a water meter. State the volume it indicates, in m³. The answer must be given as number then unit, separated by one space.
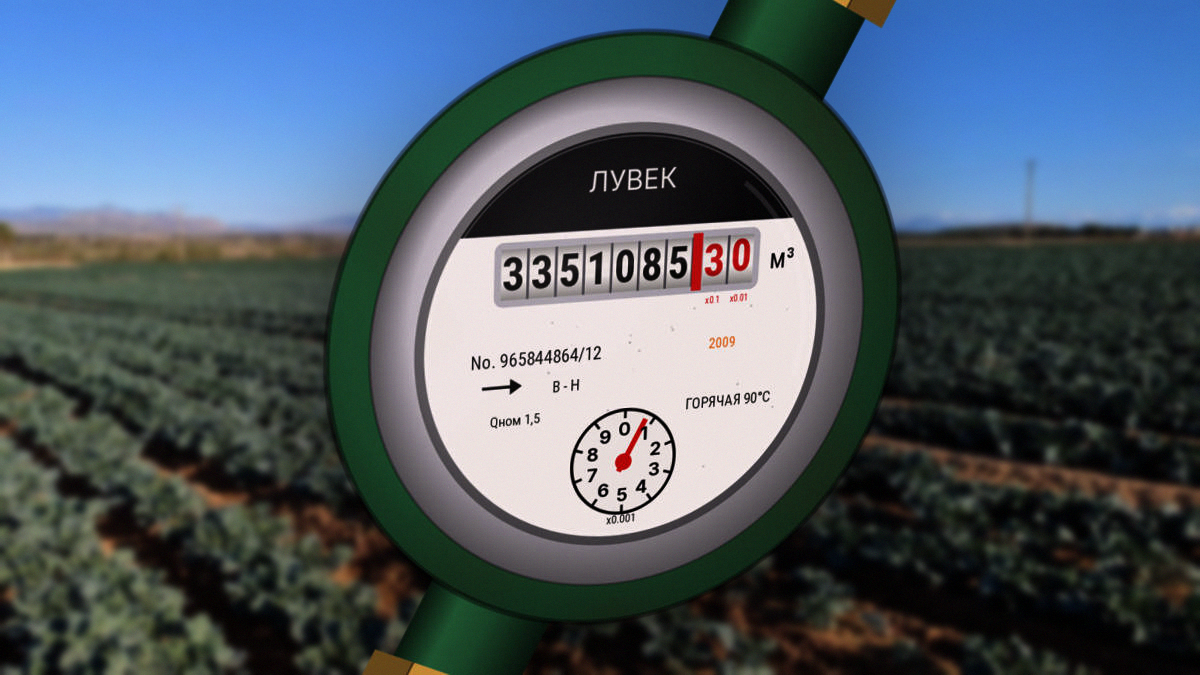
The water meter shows 3351085.300 m³
